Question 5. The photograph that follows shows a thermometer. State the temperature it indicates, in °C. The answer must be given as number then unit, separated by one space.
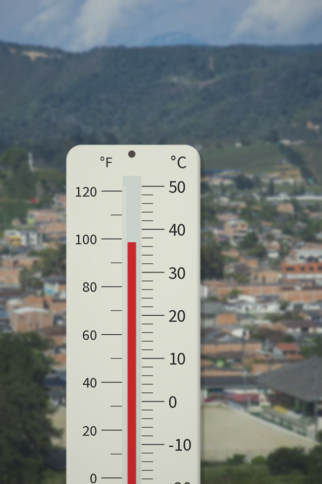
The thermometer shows 37 °C
